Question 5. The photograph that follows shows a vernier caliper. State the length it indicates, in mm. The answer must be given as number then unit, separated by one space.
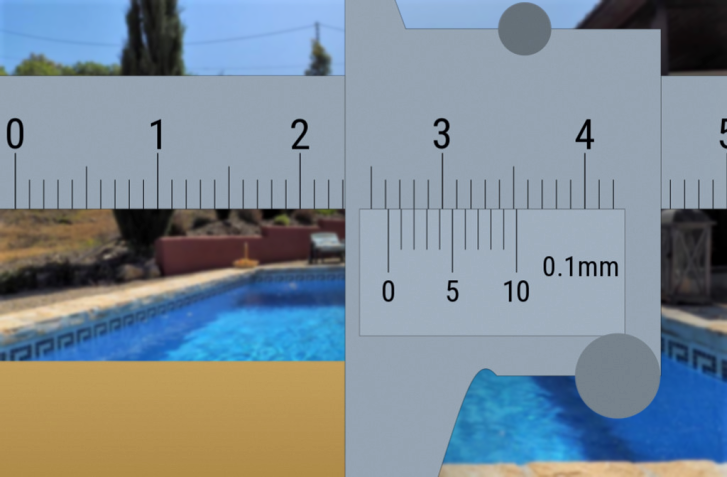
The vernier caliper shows 26.2 mm
